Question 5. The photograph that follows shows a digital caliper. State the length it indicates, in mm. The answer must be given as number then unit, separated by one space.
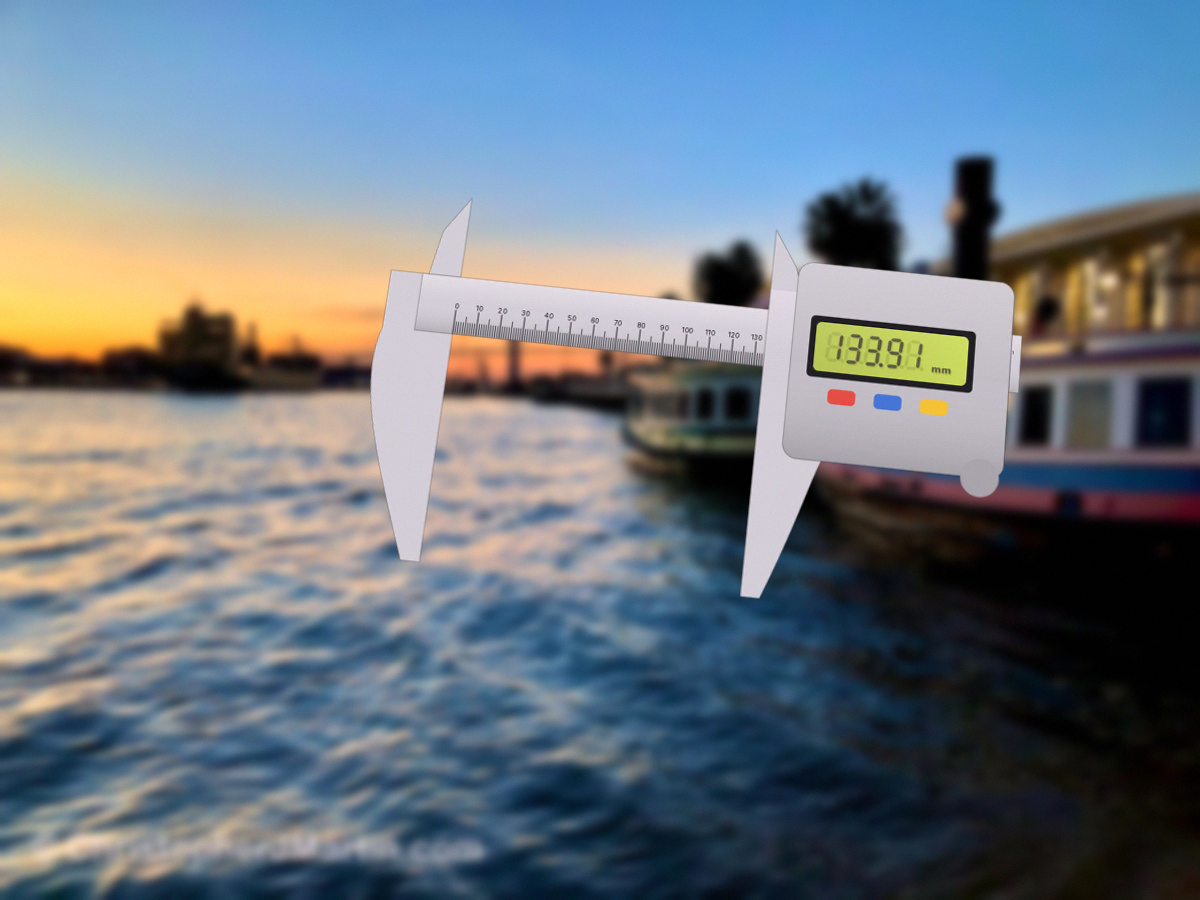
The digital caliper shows 133.91 mm
